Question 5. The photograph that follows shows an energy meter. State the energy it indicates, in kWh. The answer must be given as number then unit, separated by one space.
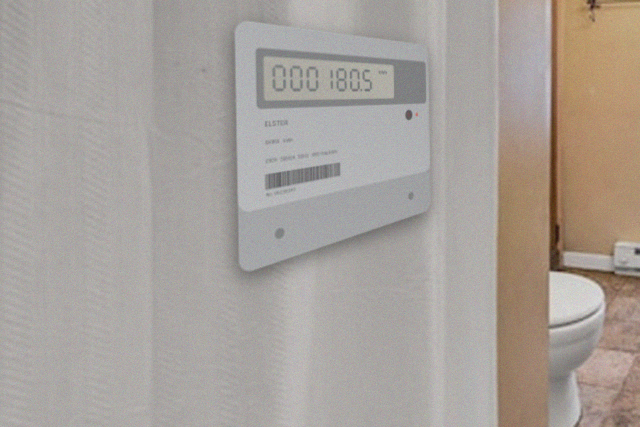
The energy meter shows 180.5 kWh
